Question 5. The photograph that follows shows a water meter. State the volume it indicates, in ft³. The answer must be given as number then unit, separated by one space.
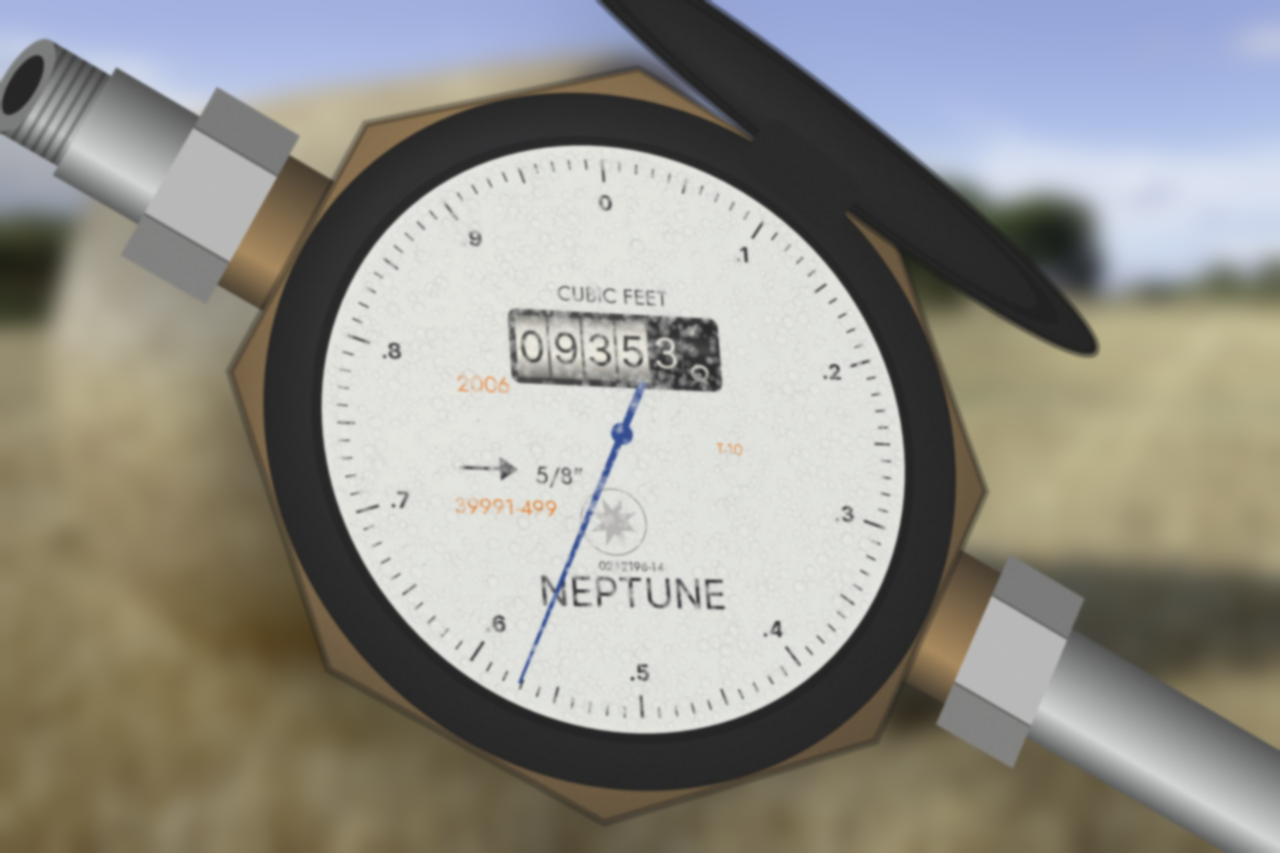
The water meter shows 93537.57 ft³
